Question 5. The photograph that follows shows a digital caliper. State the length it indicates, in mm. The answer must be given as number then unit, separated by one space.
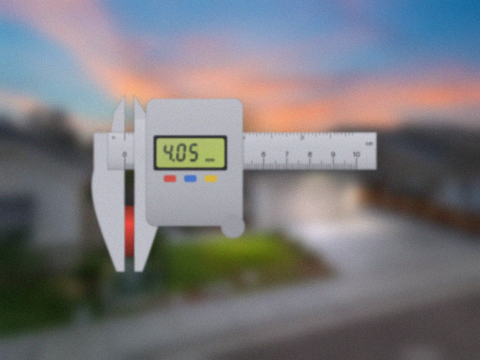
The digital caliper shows 4.05 mm
